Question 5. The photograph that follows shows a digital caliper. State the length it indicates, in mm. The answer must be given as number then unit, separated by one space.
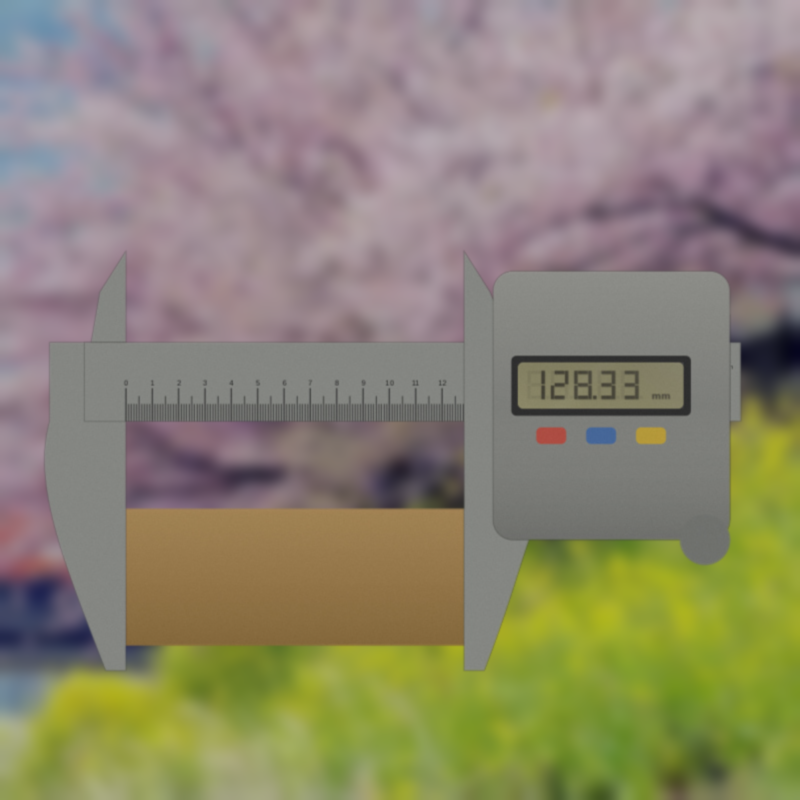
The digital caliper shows 128.33 mm
